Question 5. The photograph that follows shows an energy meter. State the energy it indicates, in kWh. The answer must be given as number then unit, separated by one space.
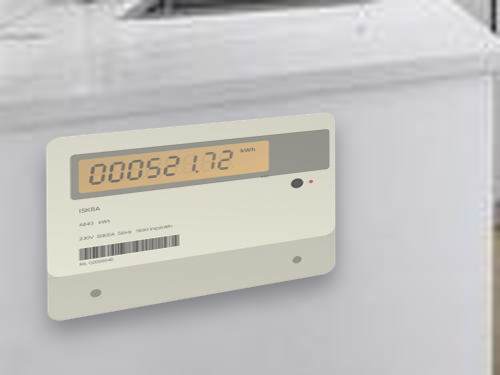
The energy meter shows 521.72 kWh
